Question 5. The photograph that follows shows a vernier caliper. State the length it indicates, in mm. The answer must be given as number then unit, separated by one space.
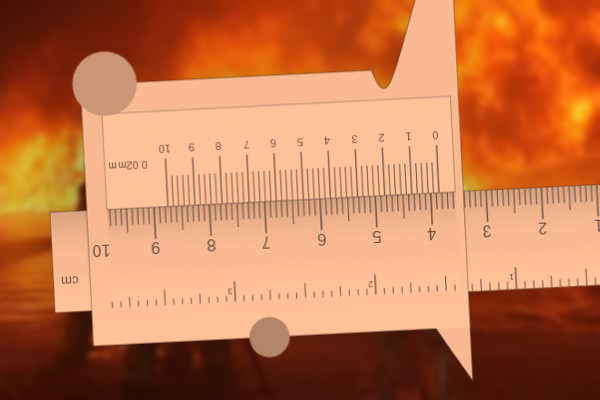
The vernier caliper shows 38.5 mm
